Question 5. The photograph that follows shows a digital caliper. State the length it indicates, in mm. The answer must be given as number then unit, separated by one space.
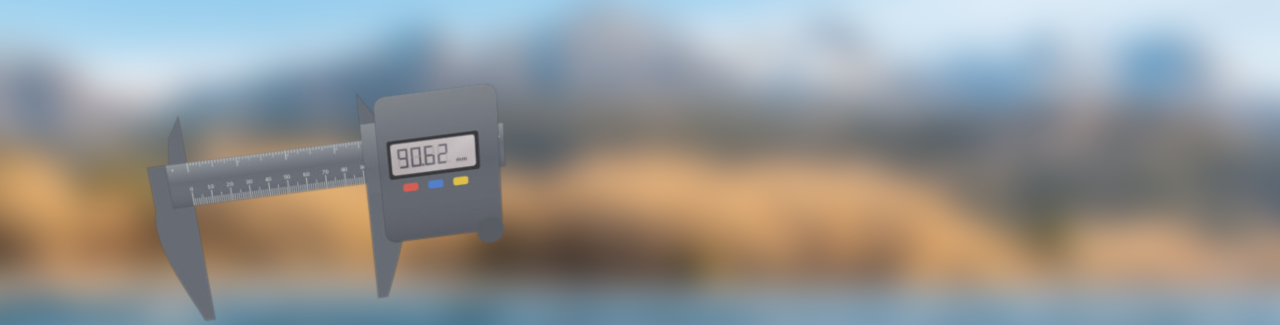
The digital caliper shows 90.62 mm
